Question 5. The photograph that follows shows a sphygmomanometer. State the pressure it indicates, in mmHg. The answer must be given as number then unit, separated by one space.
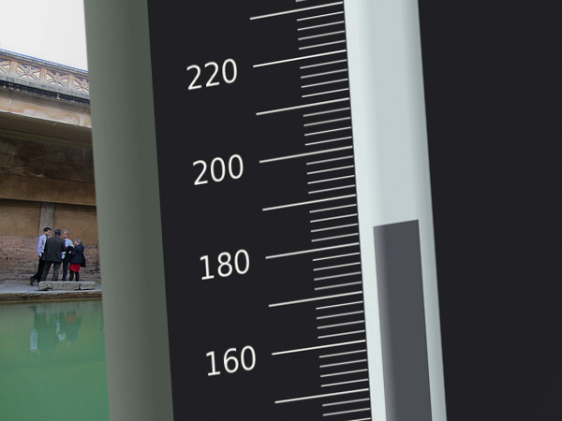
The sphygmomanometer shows 183 mmHg
